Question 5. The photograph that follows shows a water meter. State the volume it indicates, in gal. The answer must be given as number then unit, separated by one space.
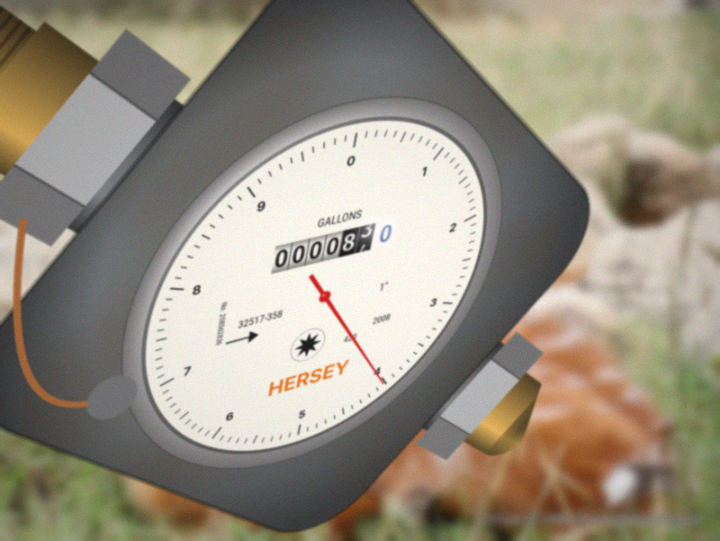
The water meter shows 834.0 gal
